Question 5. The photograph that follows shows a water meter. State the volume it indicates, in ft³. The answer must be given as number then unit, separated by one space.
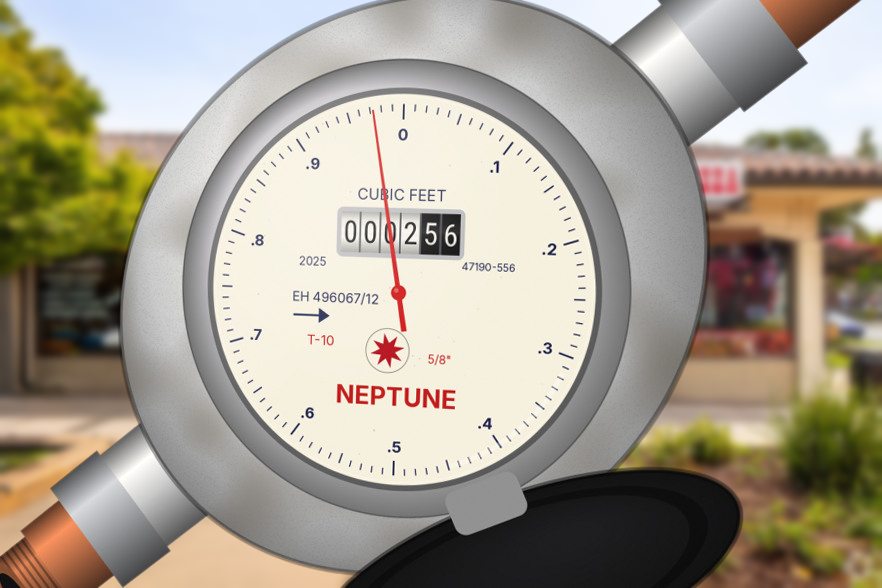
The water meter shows 255.97 ft³
